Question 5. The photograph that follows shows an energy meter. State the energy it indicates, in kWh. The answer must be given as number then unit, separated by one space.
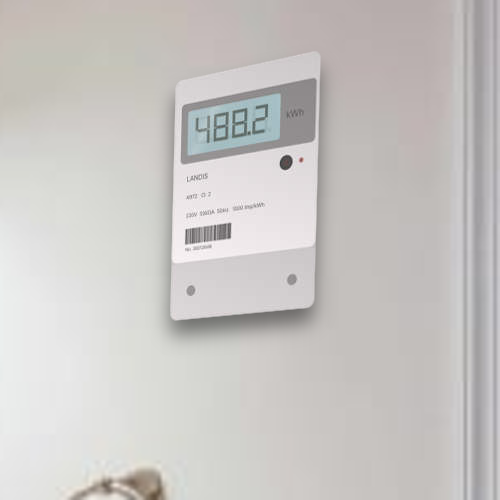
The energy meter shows 488.2 kWh
